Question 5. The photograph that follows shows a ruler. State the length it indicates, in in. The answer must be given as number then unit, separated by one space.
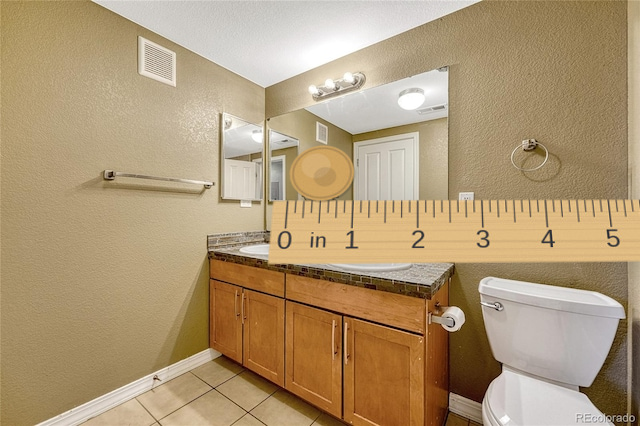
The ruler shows 1 in
